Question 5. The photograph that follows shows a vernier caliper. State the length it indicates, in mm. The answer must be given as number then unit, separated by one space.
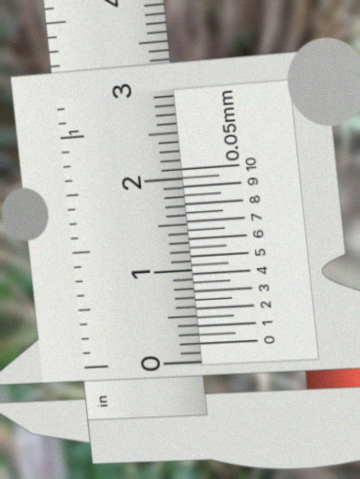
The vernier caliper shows 2.0 mm
